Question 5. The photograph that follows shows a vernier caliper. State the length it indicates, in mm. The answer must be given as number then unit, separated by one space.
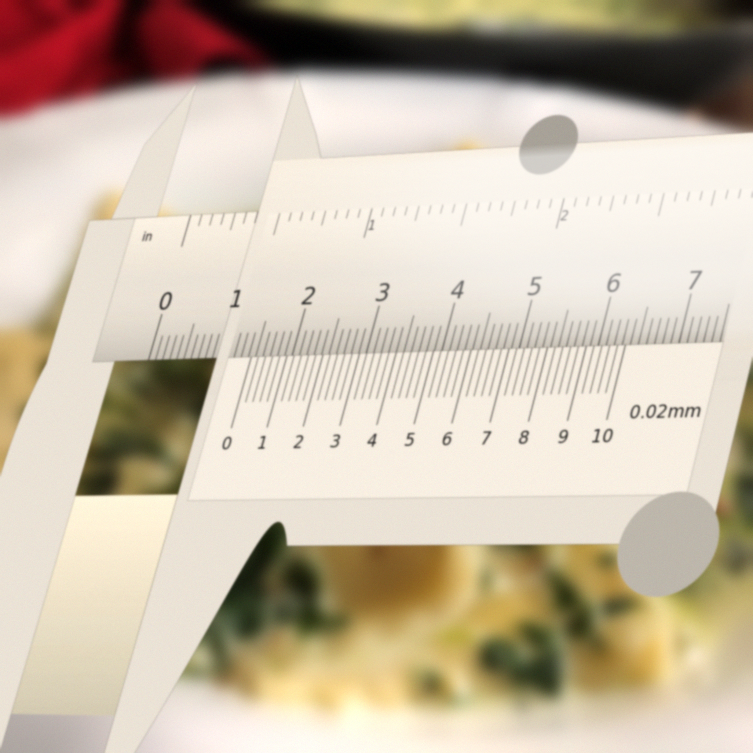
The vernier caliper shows 14.4 mm
